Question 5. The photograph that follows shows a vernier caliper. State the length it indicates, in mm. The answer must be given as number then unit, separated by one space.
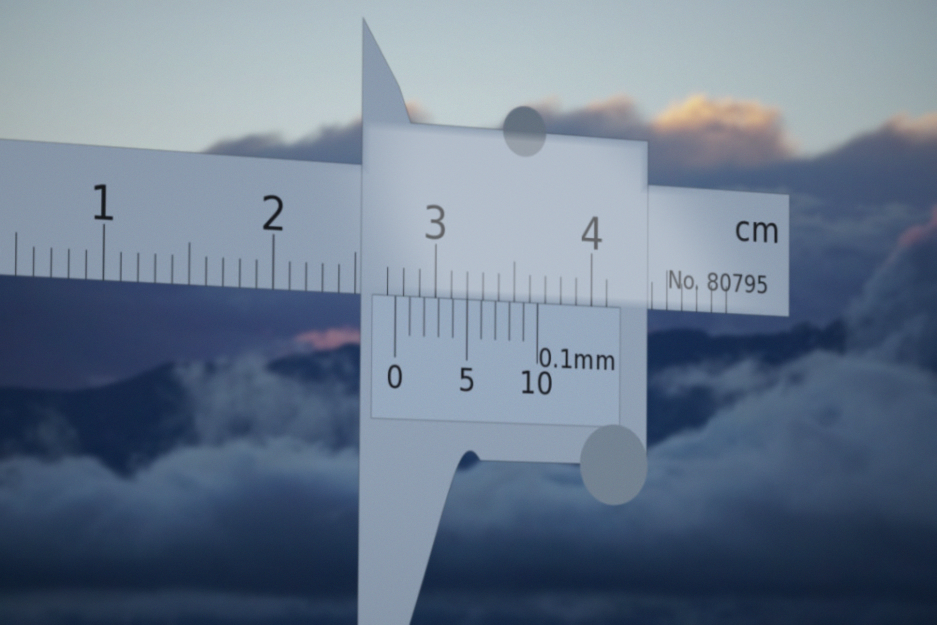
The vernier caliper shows 27.5 mm
